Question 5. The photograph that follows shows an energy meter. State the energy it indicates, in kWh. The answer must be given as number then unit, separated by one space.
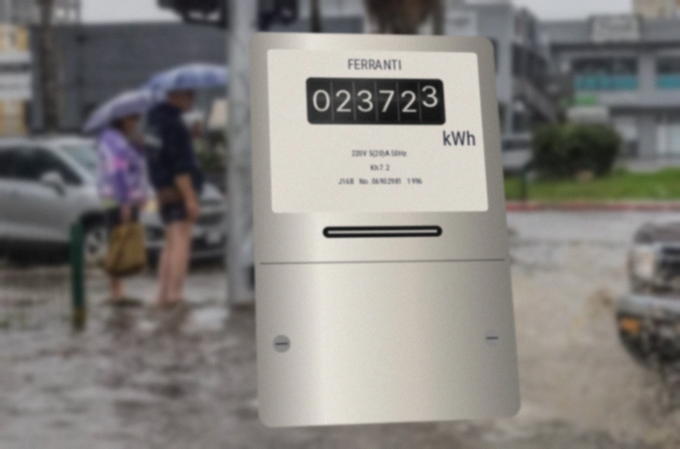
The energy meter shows 23723 kWh
